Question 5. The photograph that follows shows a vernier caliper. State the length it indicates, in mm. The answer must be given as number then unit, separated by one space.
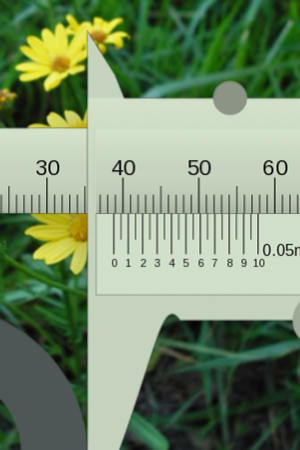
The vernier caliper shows 38.8 mm
